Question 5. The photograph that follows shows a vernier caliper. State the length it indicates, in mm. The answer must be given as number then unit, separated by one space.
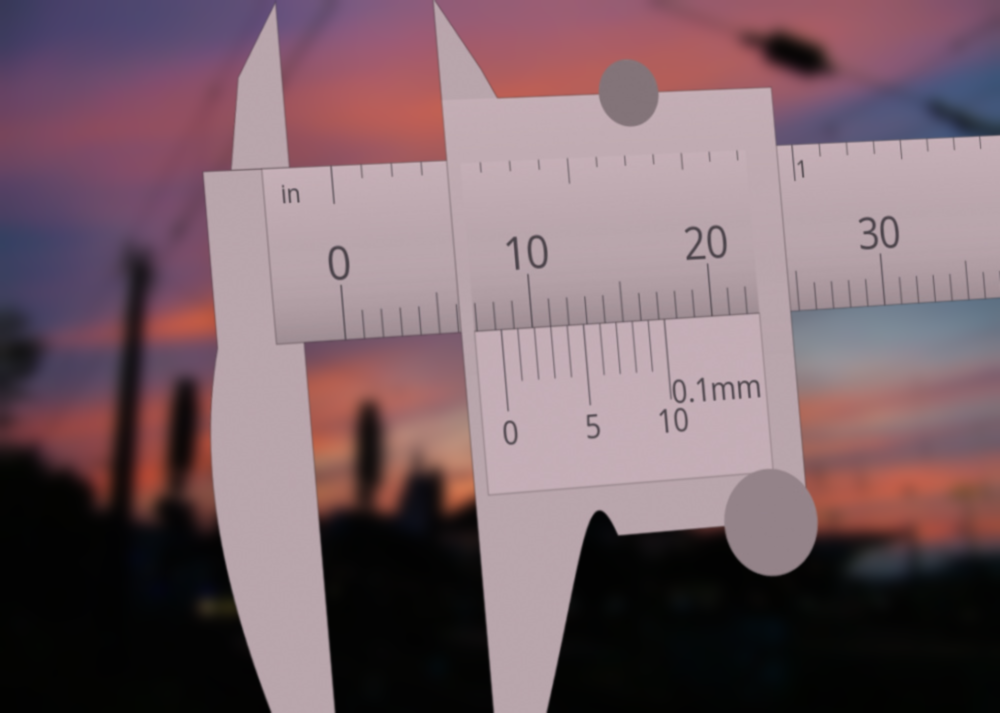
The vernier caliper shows 8.3 mm
